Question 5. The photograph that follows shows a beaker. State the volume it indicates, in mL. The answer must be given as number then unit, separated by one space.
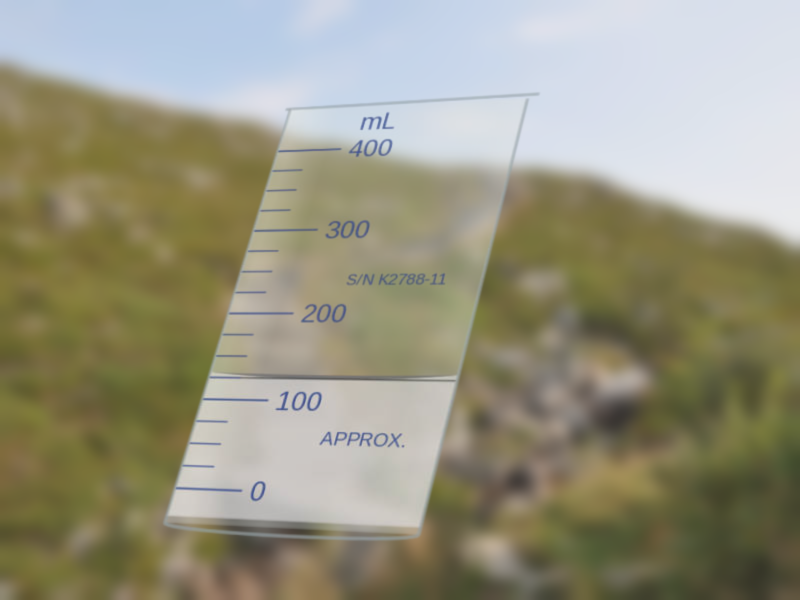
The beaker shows 125 mL
